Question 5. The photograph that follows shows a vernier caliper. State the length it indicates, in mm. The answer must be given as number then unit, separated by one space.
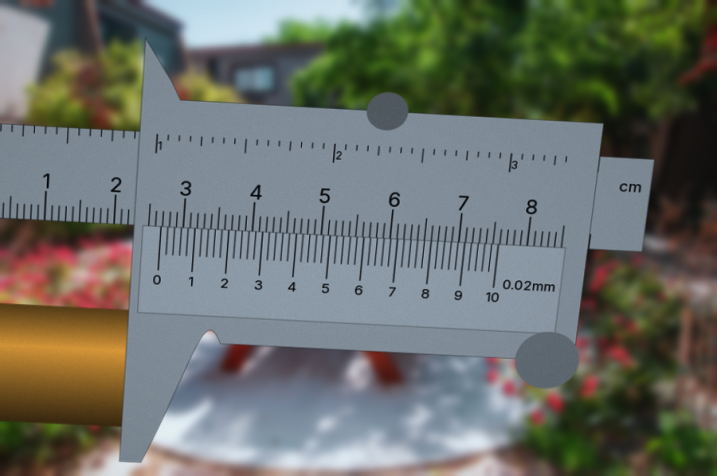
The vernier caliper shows 26.8 mm
